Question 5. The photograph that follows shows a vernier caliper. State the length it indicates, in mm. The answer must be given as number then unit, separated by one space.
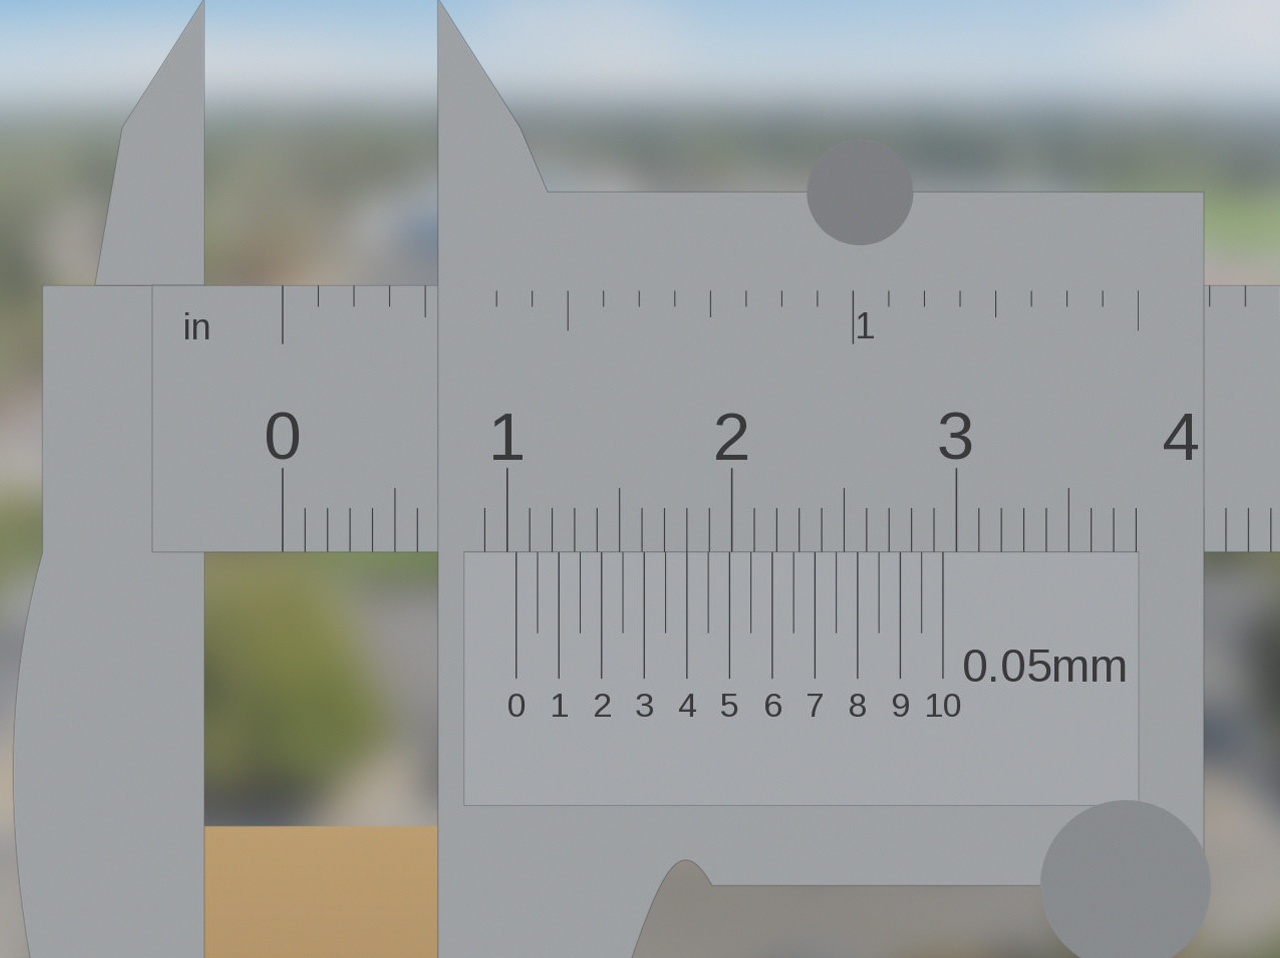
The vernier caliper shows 10.4 mm
